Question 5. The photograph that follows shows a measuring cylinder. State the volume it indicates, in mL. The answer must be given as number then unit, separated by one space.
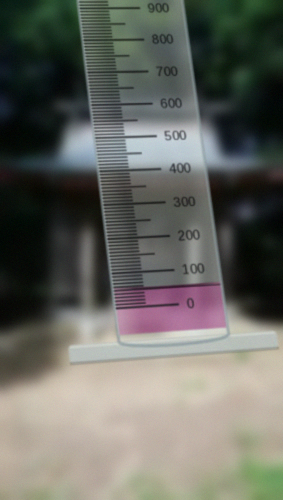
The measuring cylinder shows 50 mL
